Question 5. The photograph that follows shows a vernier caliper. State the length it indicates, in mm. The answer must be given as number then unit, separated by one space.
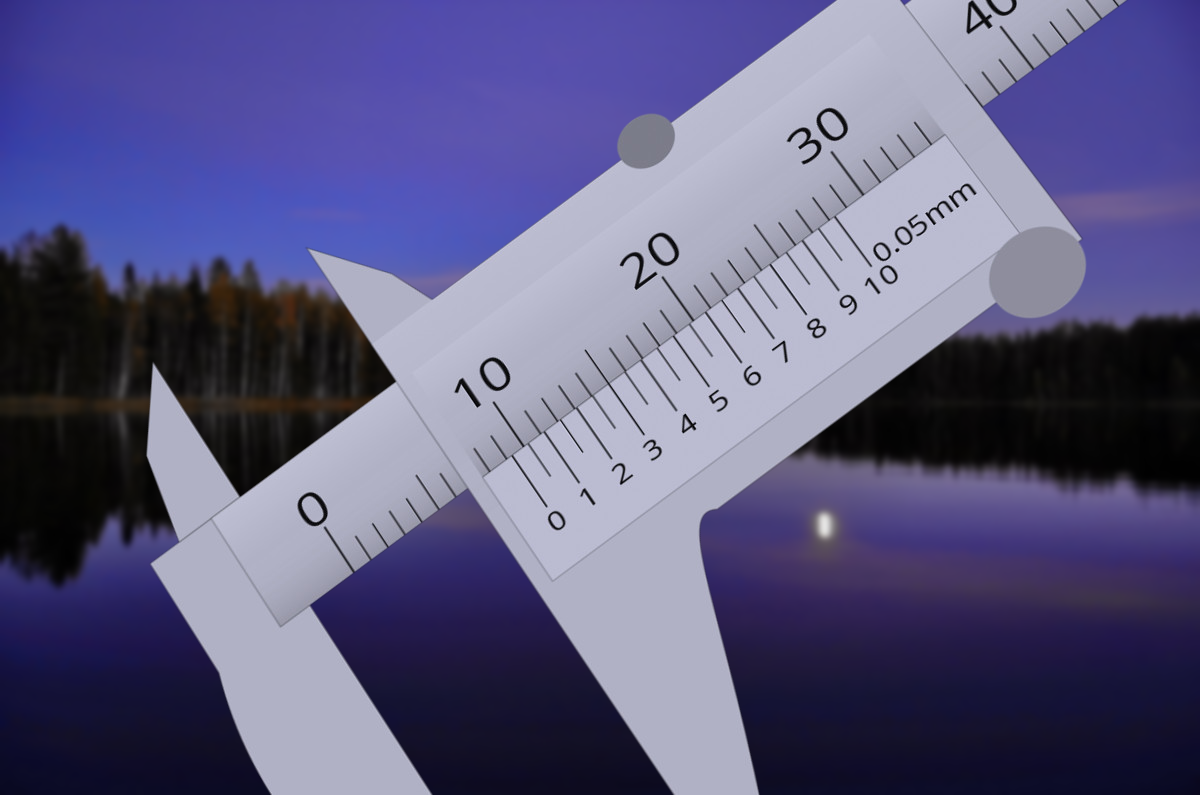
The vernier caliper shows 9.3 mm
